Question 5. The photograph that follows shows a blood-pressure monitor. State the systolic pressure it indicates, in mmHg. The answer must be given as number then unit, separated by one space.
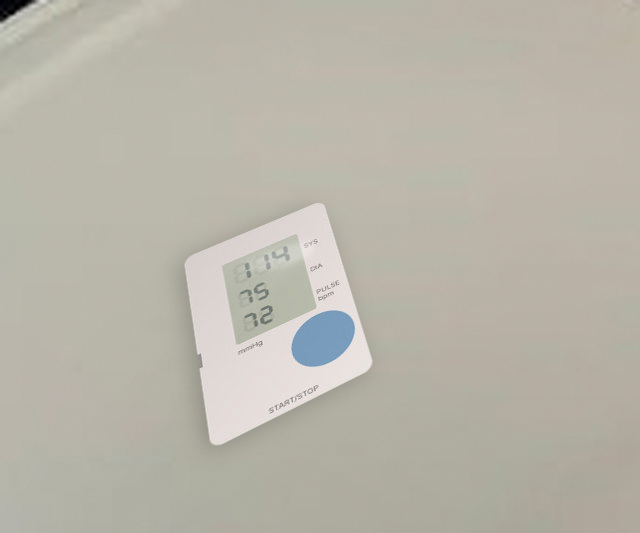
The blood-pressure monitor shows 114 mmHg
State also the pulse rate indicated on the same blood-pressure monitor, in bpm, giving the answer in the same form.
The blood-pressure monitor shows 72 bpm
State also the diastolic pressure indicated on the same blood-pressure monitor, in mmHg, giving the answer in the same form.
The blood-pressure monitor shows 75 mmHg
